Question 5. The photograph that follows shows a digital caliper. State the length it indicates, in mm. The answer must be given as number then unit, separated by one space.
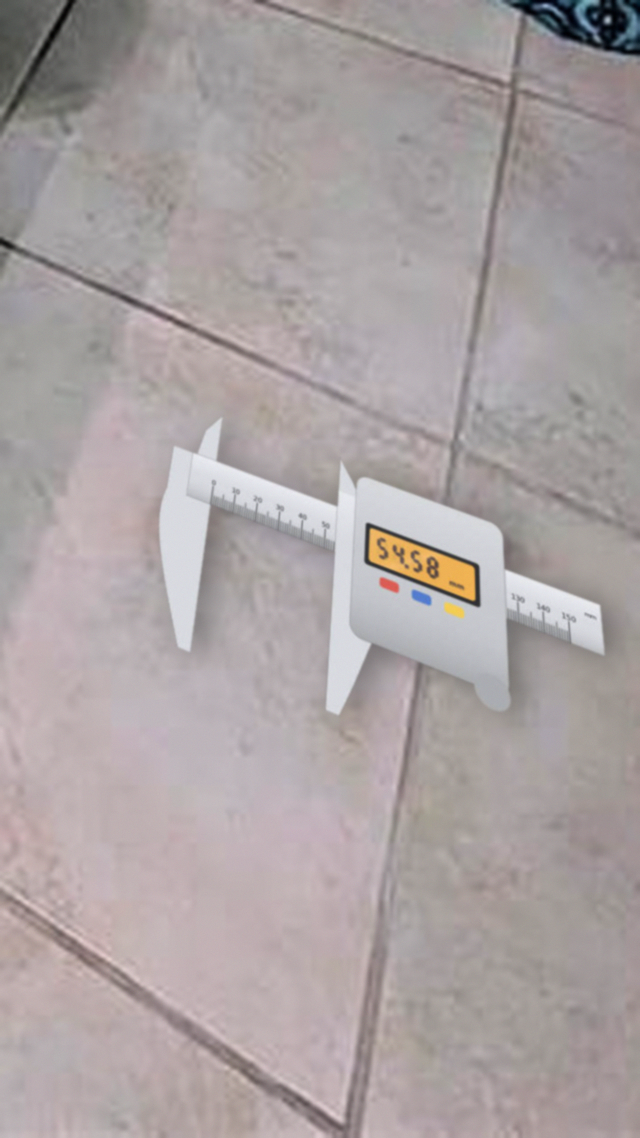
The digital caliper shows 54.58 mm
